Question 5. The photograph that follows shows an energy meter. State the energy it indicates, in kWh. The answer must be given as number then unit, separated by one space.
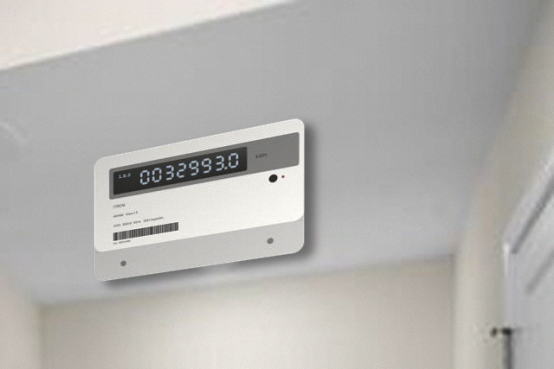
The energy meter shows 32993.0 kWh
